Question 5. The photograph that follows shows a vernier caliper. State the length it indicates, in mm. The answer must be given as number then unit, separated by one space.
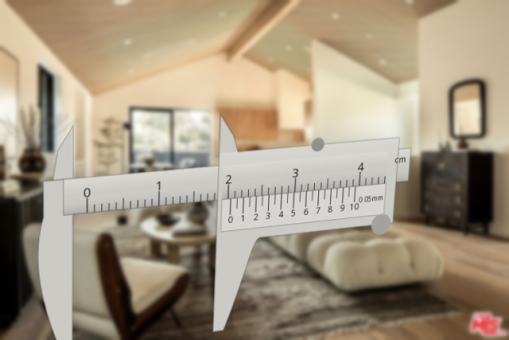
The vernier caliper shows 20.4 mm
